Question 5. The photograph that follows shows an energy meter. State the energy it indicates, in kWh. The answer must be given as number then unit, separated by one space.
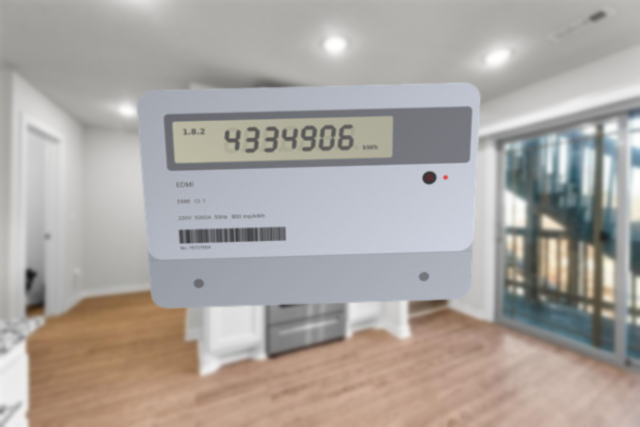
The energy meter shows 4334906 kWh
